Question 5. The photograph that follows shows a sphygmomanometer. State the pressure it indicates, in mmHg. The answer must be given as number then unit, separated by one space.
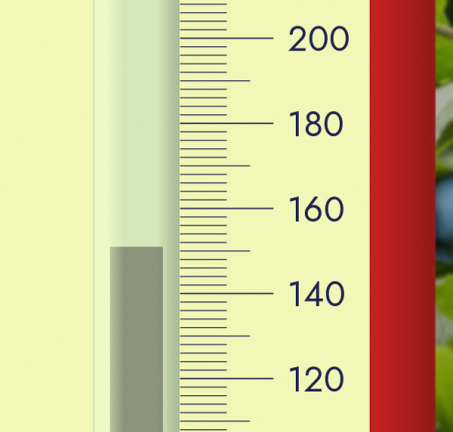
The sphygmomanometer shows 151 mmHg
